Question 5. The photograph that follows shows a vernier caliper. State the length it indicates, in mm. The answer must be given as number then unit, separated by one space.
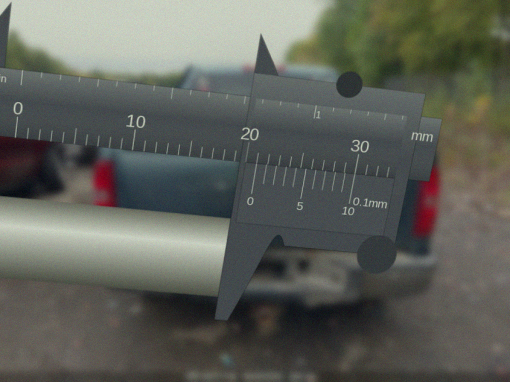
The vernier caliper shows 21.0 mm
